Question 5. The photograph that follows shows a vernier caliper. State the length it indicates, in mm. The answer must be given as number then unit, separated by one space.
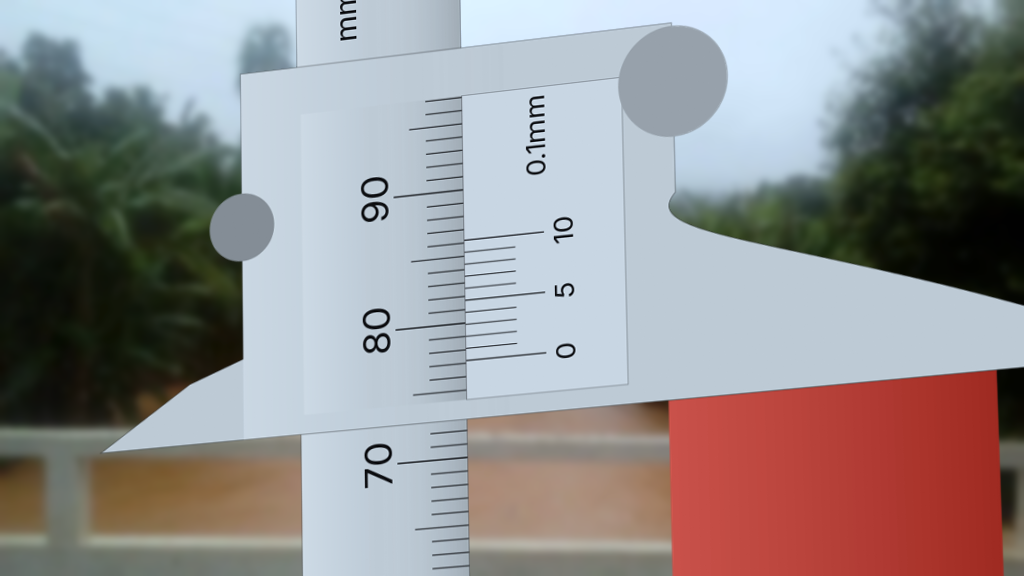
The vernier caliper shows 77.2 mm
